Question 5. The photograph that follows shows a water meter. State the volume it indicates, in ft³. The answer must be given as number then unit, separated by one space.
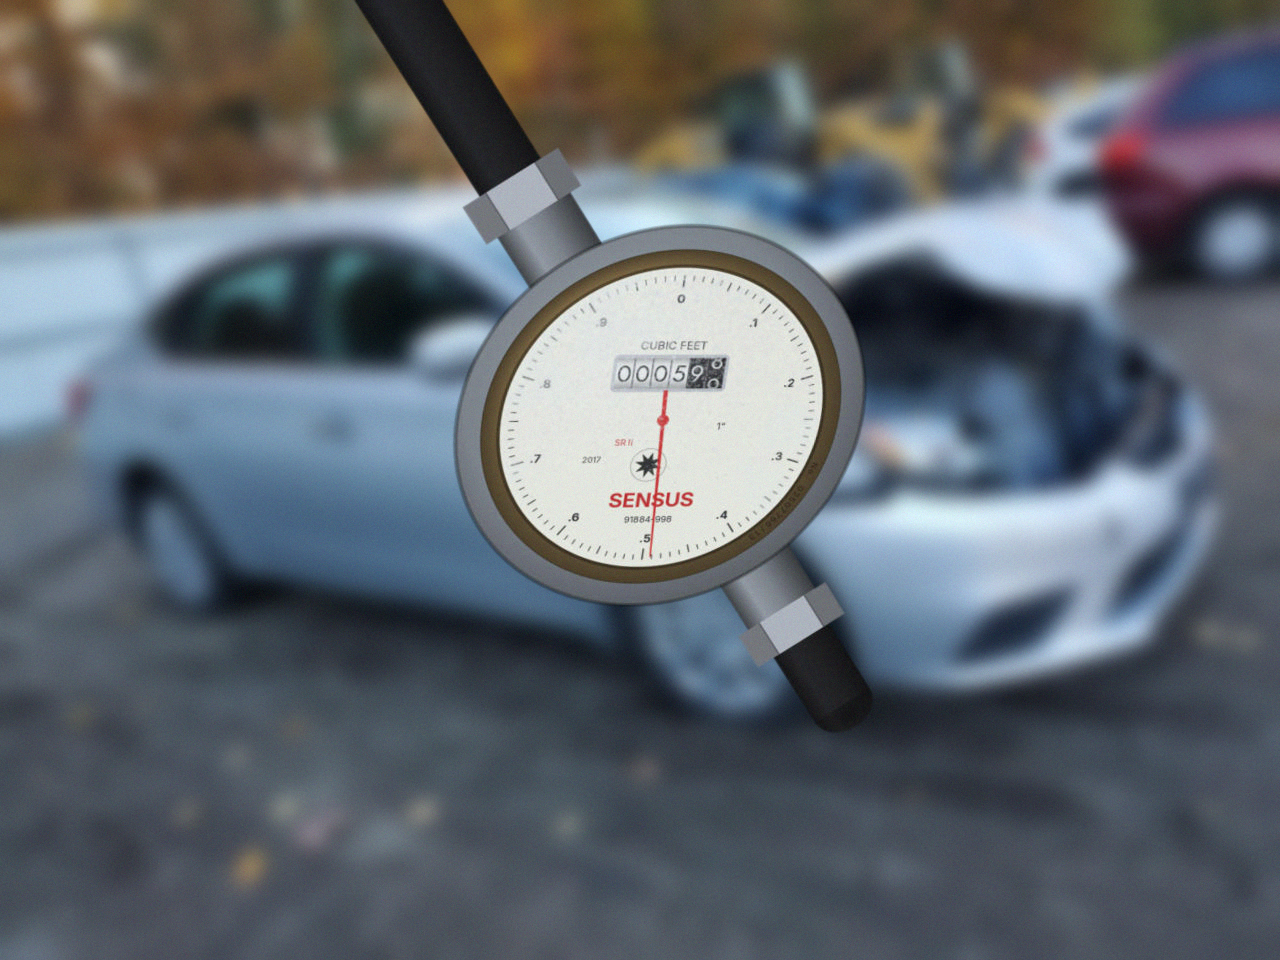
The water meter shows 598.49 ft³
